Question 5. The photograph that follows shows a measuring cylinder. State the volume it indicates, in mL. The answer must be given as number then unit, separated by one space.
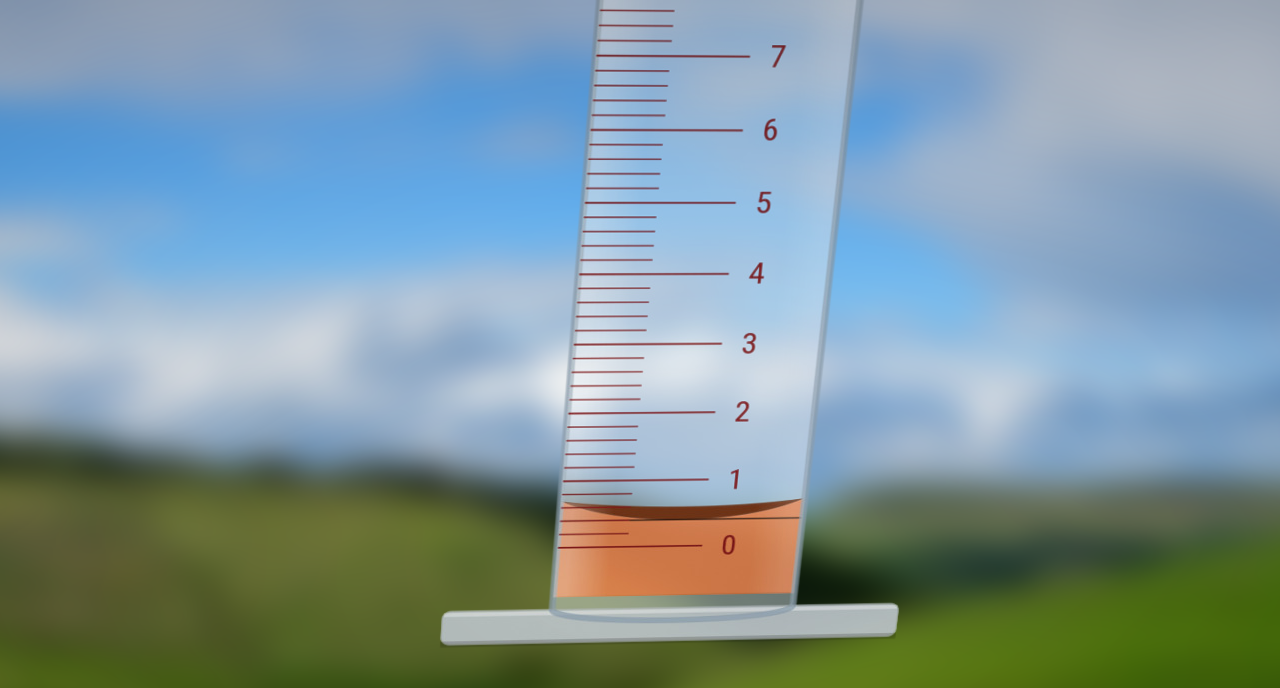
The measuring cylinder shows 0.4 mL
